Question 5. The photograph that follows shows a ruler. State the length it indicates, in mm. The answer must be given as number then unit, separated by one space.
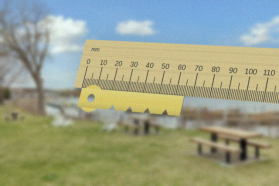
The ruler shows 65 mm
